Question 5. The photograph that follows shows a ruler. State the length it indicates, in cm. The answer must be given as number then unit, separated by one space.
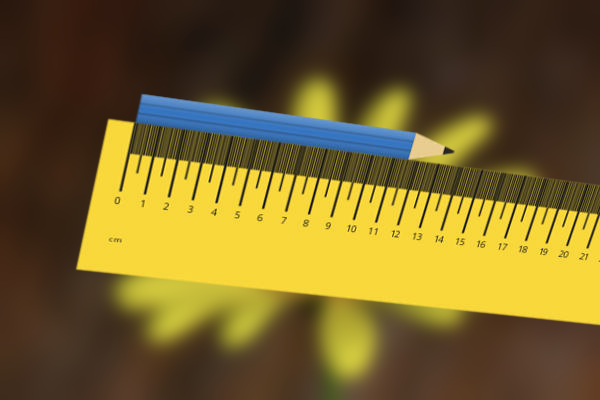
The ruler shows 13.5 cm
